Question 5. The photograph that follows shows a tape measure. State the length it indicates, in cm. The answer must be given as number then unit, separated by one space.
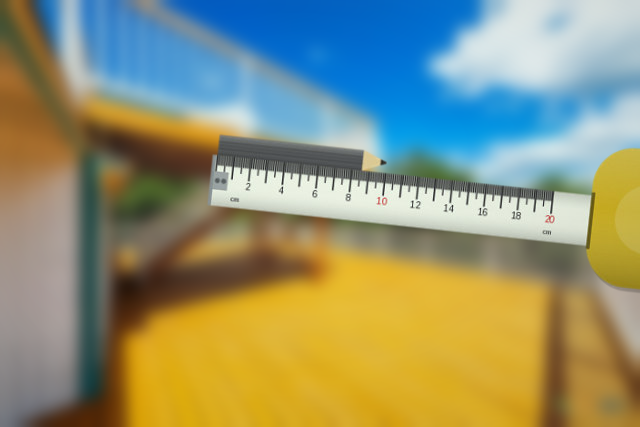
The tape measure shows 10 cm
